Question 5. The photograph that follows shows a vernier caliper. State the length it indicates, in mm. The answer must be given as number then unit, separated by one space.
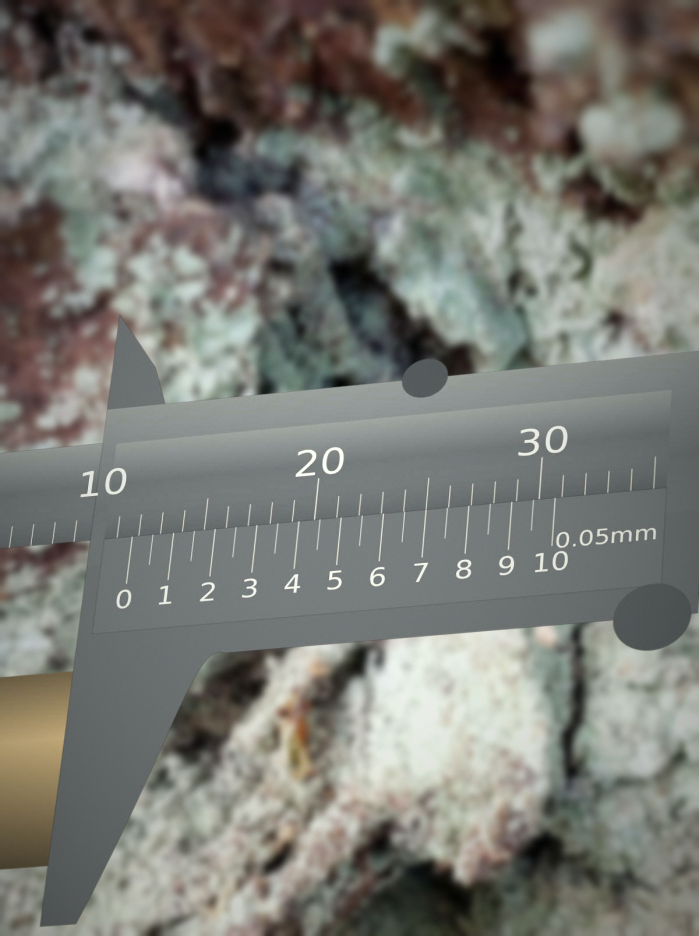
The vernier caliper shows 11.70 mm
